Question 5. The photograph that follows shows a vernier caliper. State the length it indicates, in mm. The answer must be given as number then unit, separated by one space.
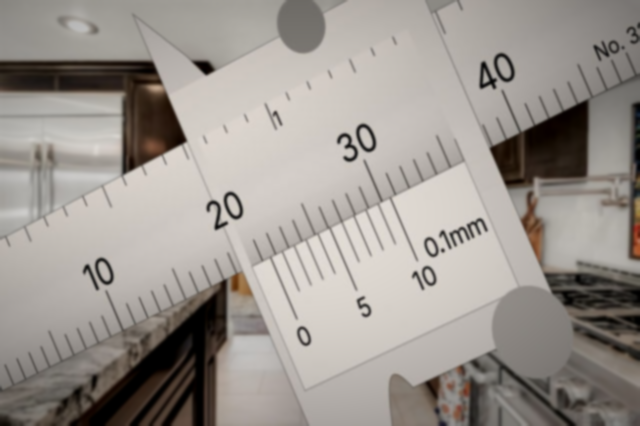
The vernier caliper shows 21.6 mm
